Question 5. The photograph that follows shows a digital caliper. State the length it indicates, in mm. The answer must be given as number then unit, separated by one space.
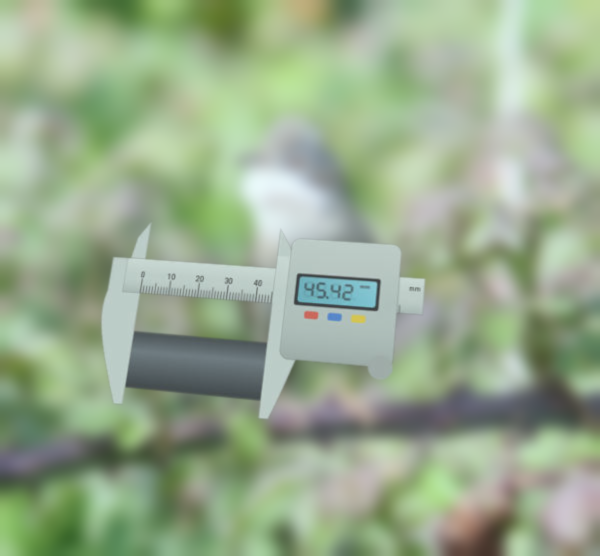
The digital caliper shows 45.42 mm
